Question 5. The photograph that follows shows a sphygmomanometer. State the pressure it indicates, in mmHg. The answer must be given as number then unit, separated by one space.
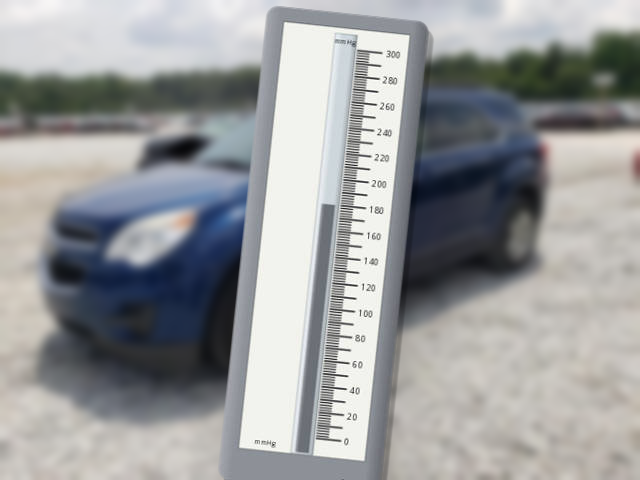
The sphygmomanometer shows 180 mmHg
